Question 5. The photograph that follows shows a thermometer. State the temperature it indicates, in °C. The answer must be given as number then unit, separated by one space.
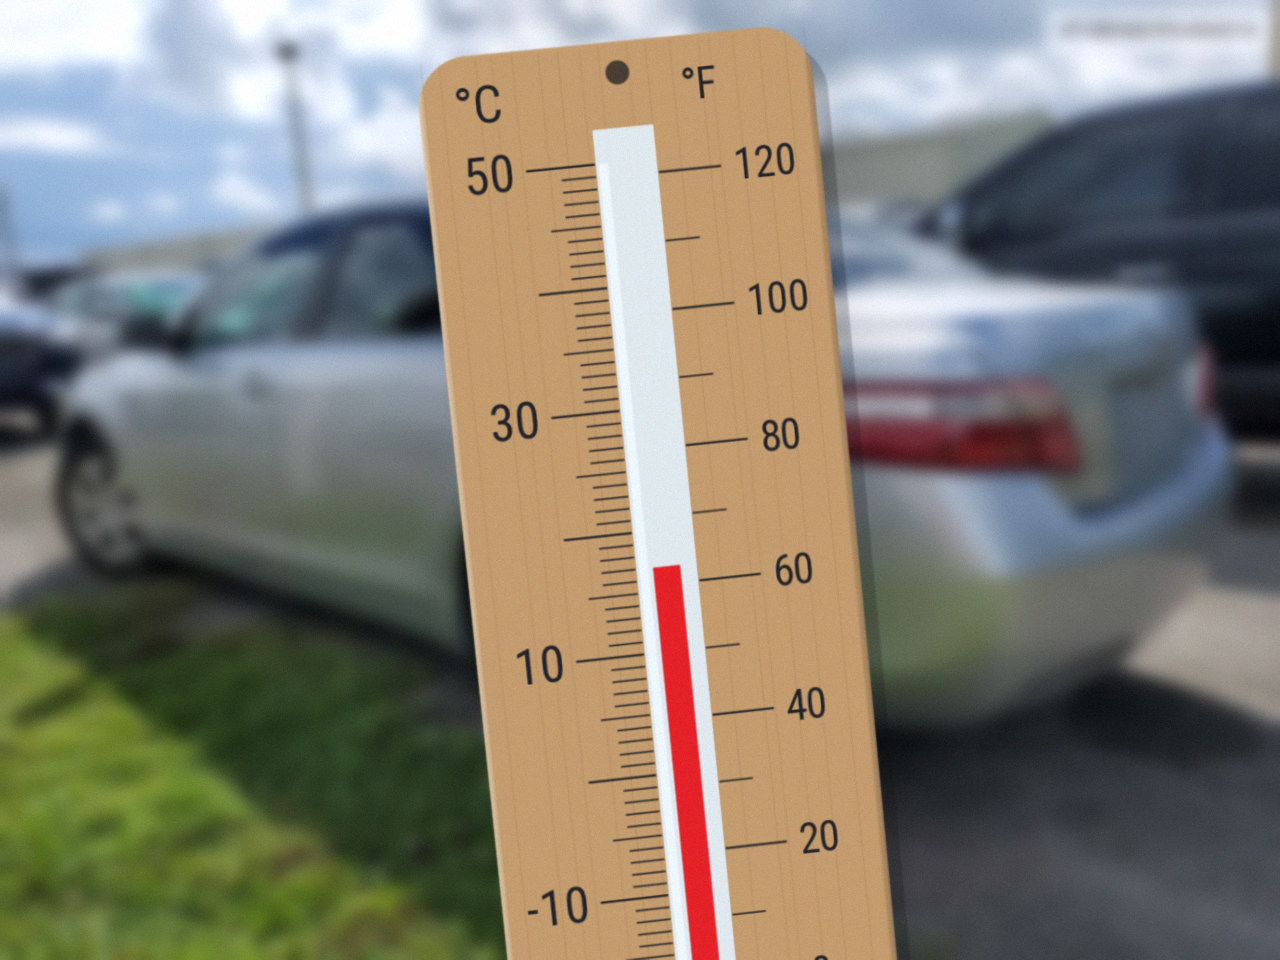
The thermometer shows 17 °C
